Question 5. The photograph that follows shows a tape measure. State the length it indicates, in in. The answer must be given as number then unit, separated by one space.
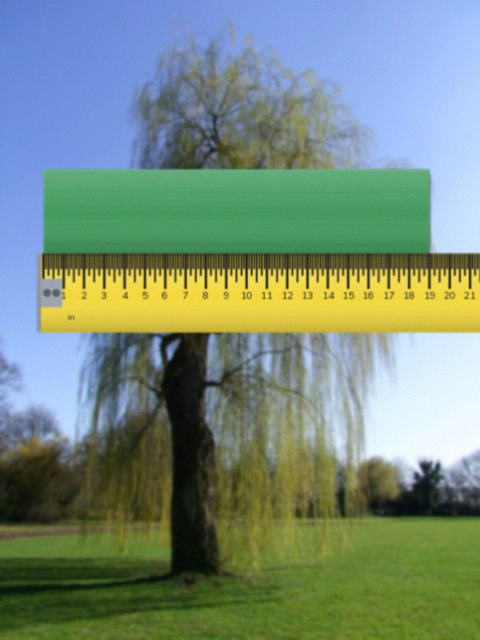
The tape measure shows 19 in
